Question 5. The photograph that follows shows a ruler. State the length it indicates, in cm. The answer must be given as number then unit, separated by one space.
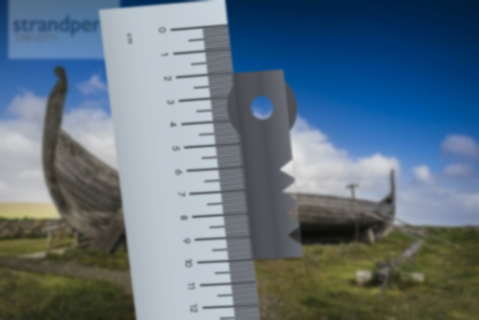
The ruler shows 8 cm
